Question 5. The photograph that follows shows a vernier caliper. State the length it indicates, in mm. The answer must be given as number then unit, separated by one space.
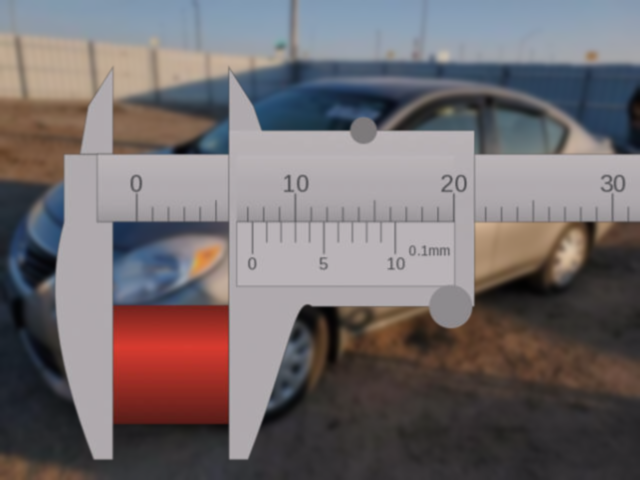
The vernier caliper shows 7.3 mm
